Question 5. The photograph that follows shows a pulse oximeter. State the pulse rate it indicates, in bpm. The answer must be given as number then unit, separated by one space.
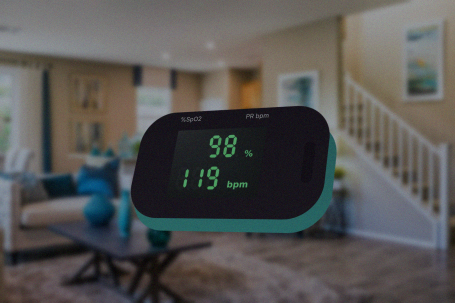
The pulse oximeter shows 119 bpm
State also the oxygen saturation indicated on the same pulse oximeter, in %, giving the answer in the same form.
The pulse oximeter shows 98 %
